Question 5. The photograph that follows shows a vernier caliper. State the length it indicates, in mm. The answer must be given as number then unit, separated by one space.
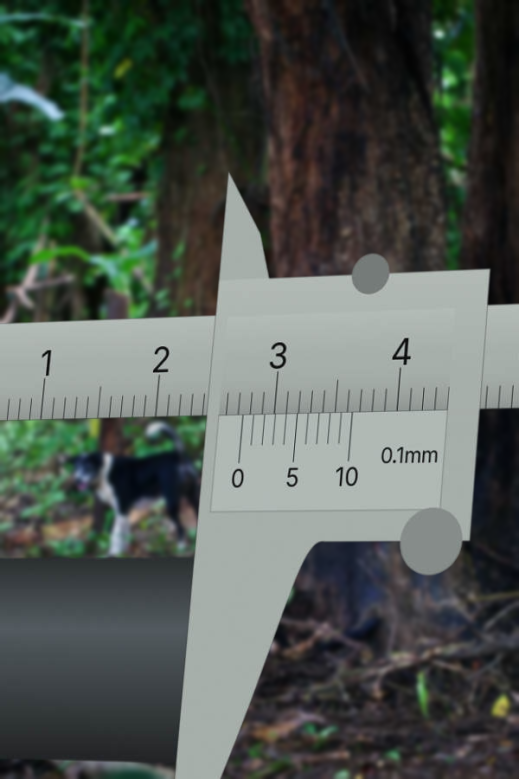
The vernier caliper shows 27.4 mm
